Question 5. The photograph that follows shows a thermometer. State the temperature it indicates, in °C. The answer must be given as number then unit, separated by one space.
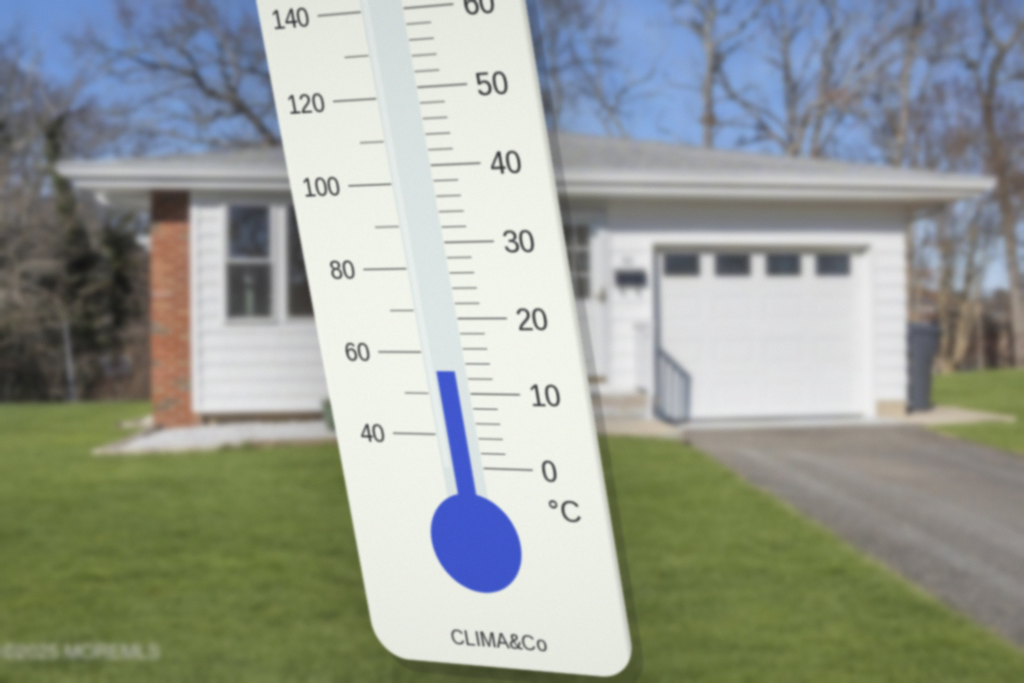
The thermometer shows 13 °C
